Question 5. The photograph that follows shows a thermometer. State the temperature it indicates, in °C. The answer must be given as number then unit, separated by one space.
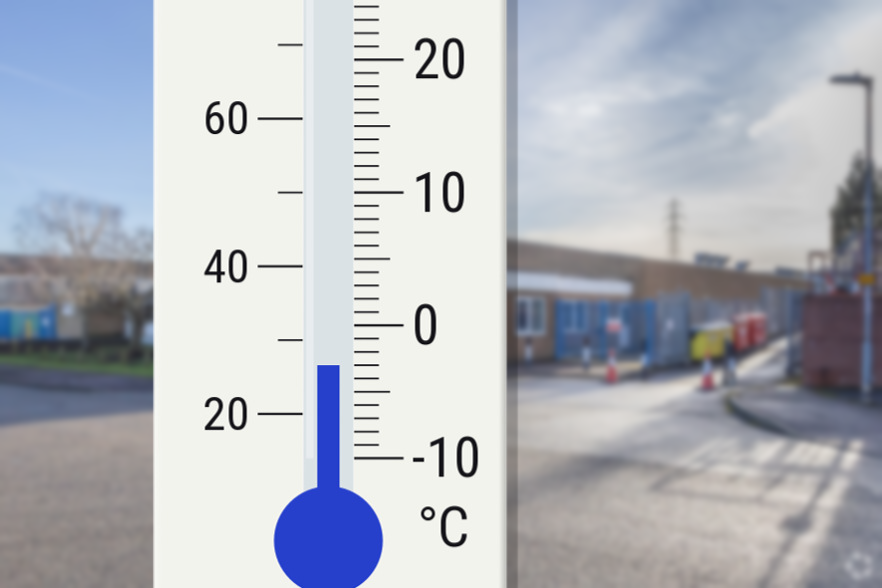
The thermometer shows -3 °C
